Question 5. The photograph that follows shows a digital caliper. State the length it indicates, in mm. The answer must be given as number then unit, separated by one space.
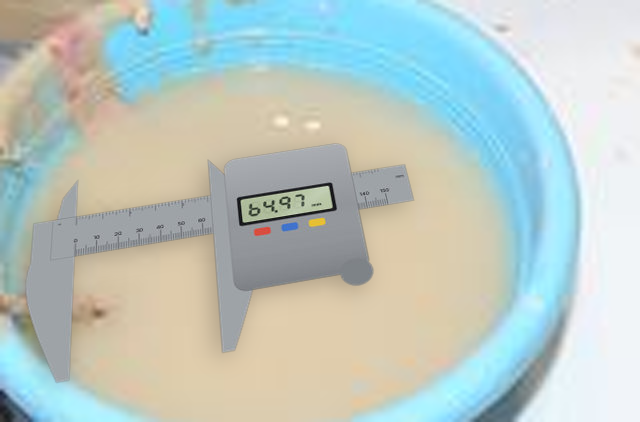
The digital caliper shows 64.97 mm
